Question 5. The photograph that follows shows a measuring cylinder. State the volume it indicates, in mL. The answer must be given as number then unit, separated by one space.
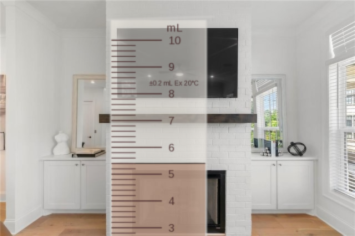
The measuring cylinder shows 5.4 mL
